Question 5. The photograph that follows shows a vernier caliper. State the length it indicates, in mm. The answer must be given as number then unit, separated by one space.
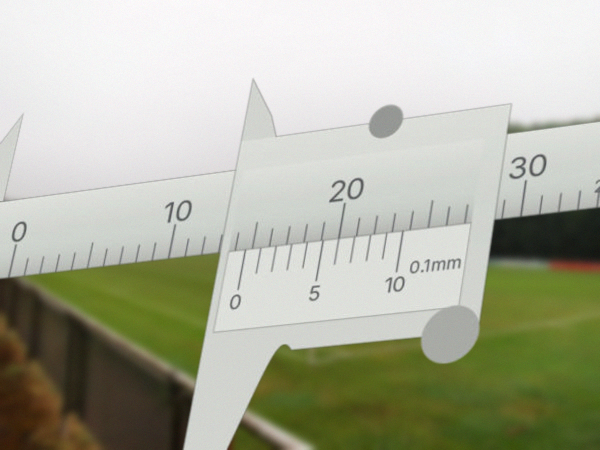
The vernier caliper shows 14.6 mm
